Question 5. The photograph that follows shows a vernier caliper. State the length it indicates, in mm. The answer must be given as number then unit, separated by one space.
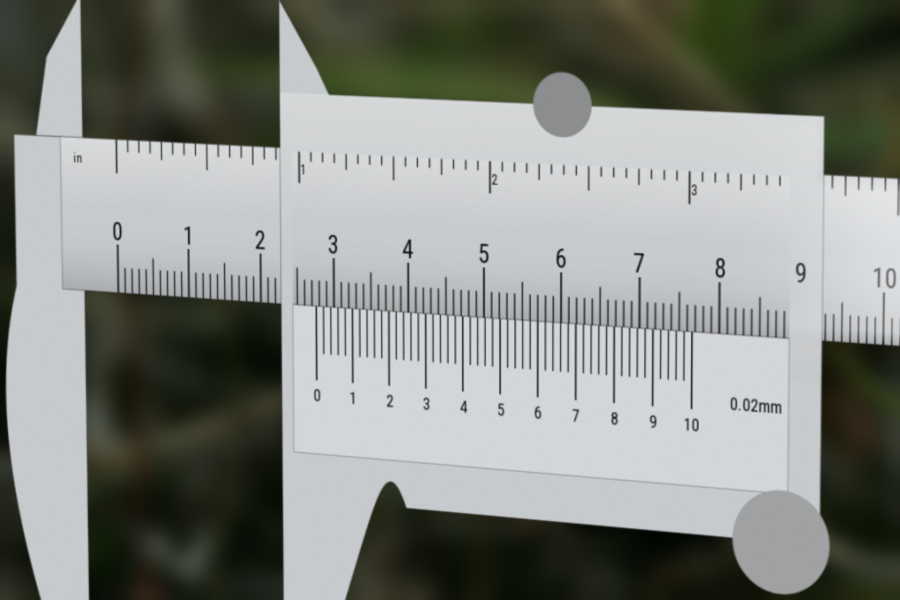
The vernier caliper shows 27.6 mm
